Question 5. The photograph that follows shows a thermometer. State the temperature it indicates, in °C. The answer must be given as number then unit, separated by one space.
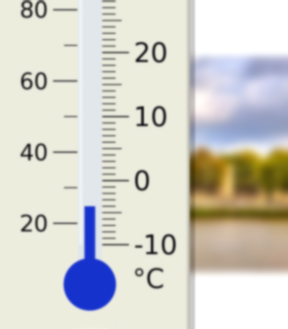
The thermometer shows -4 °C
